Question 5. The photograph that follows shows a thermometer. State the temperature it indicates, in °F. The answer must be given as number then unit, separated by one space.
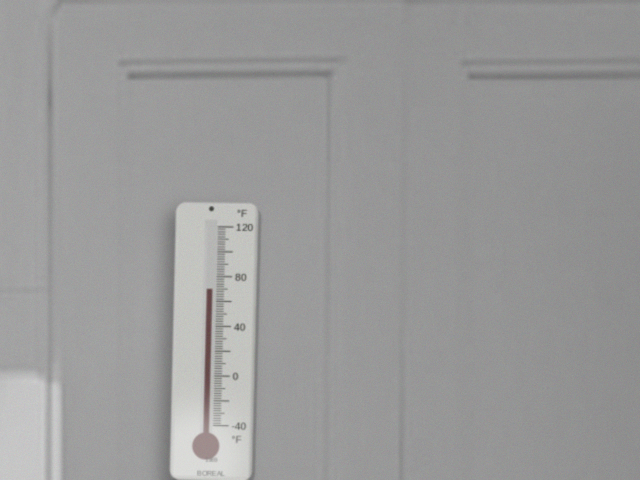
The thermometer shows 70 °F
